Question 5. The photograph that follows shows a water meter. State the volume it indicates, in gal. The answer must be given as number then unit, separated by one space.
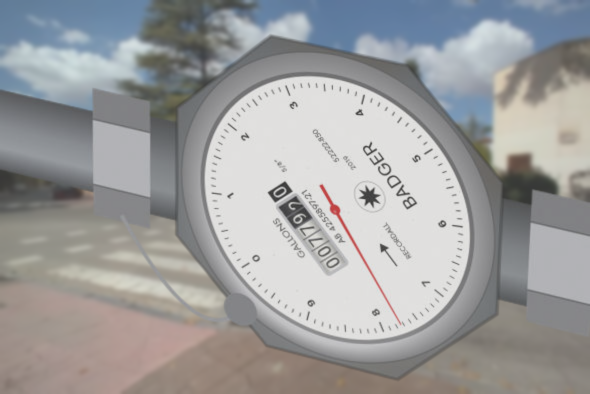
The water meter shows 77917.7 gal
